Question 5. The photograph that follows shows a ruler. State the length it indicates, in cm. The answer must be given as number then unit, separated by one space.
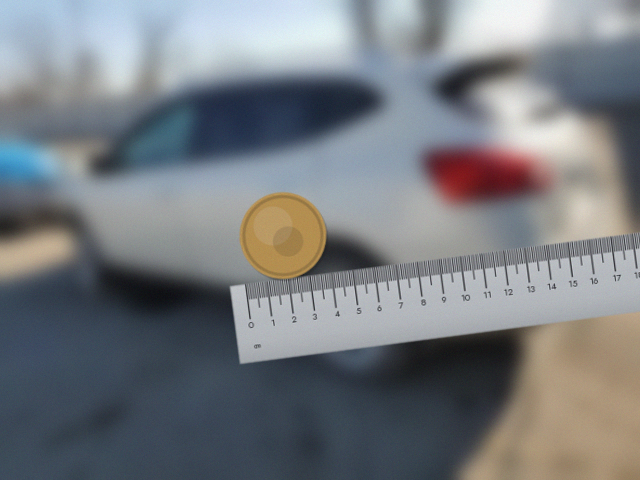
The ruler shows 4 cm
